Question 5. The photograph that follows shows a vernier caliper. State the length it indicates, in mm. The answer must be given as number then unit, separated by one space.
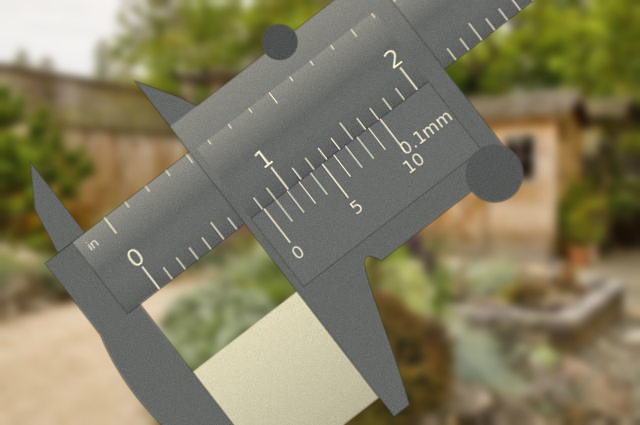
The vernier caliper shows 8.1 mm
